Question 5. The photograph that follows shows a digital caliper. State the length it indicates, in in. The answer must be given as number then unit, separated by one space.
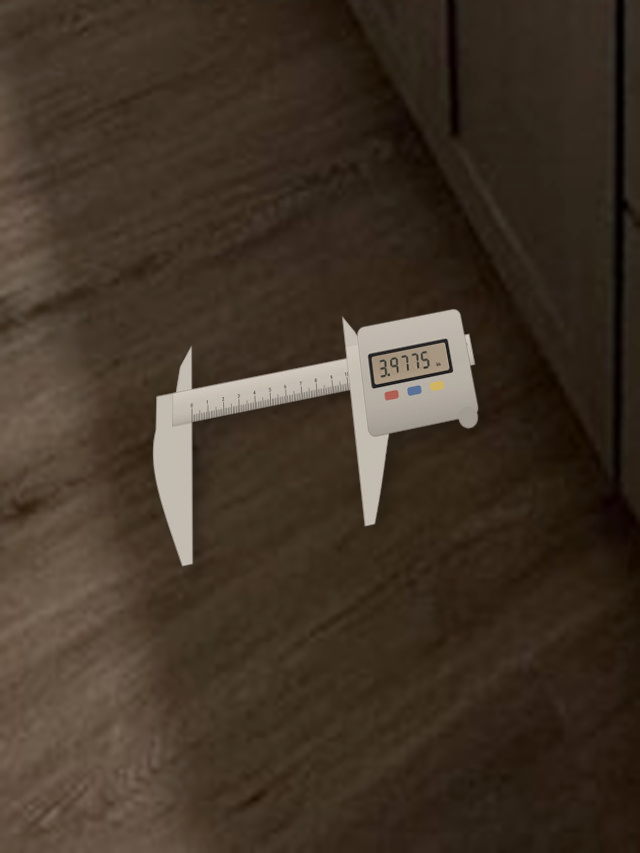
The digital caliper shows 3.9775 in
